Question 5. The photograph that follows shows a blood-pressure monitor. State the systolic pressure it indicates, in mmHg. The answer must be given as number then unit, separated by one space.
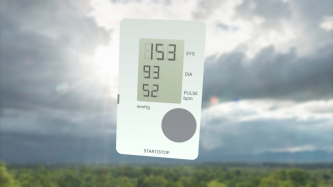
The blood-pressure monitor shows 153 mmHg
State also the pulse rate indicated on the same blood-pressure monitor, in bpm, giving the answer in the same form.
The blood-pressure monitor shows 52 bpm
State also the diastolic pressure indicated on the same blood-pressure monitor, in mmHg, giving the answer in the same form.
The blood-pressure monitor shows 93 mmHg
